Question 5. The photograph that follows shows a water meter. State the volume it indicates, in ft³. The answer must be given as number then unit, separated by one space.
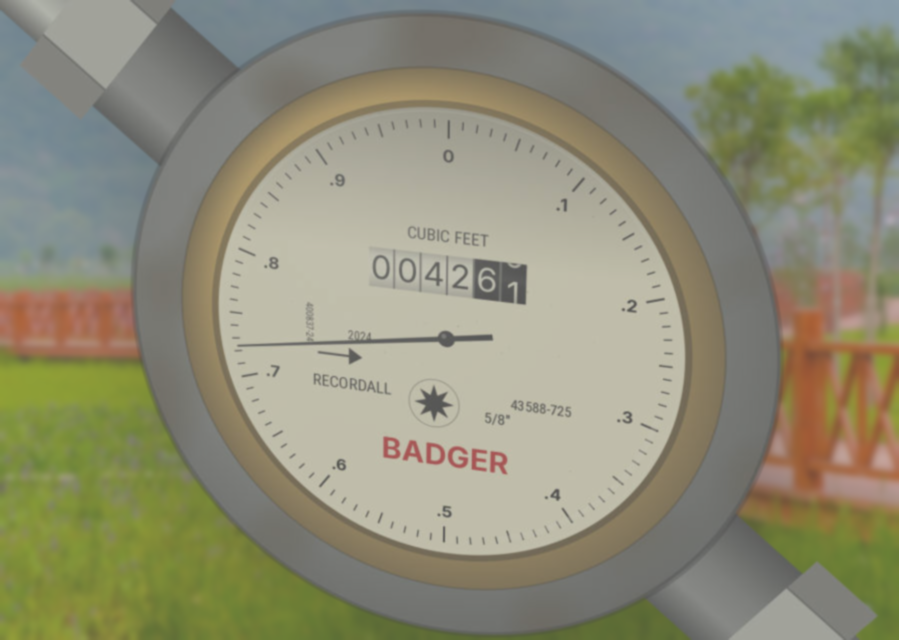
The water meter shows 4260.72 ft³
